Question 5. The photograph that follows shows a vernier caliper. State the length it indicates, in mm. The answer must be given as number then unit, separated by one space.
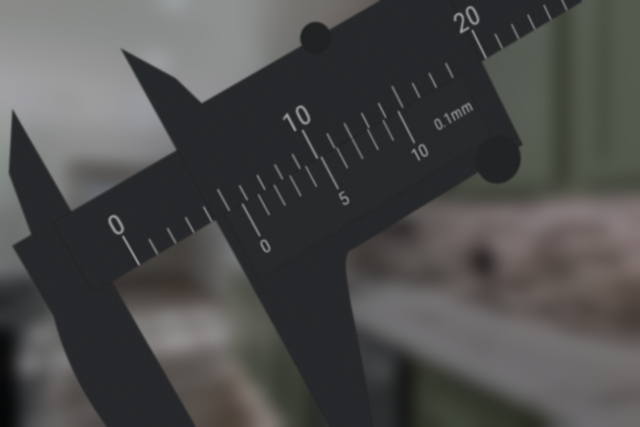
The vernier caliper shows 5.7 mm
